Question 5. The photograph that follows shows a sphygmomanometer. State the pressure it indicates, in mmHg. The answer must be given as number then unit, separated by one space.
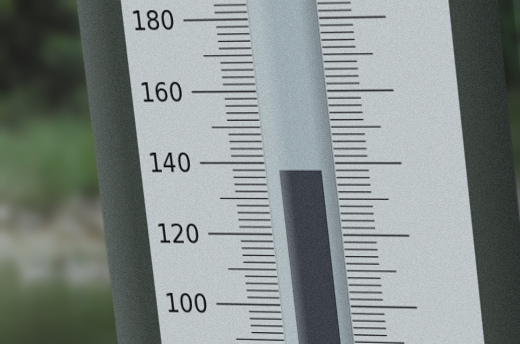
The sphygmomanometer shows 138 mmHg
